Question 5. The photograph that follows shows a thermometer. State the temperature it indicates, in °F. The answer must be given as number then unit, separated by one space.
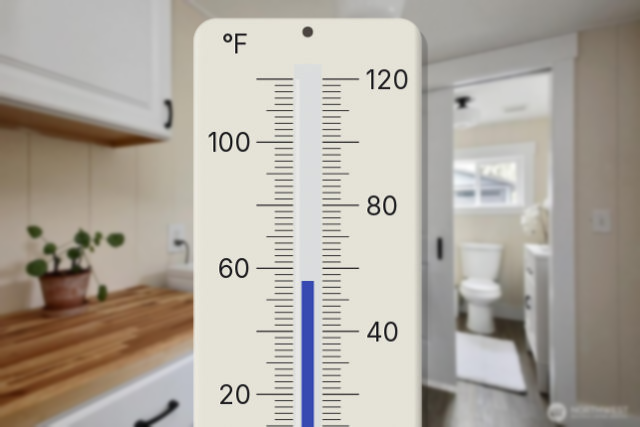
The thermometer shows 56 °F
